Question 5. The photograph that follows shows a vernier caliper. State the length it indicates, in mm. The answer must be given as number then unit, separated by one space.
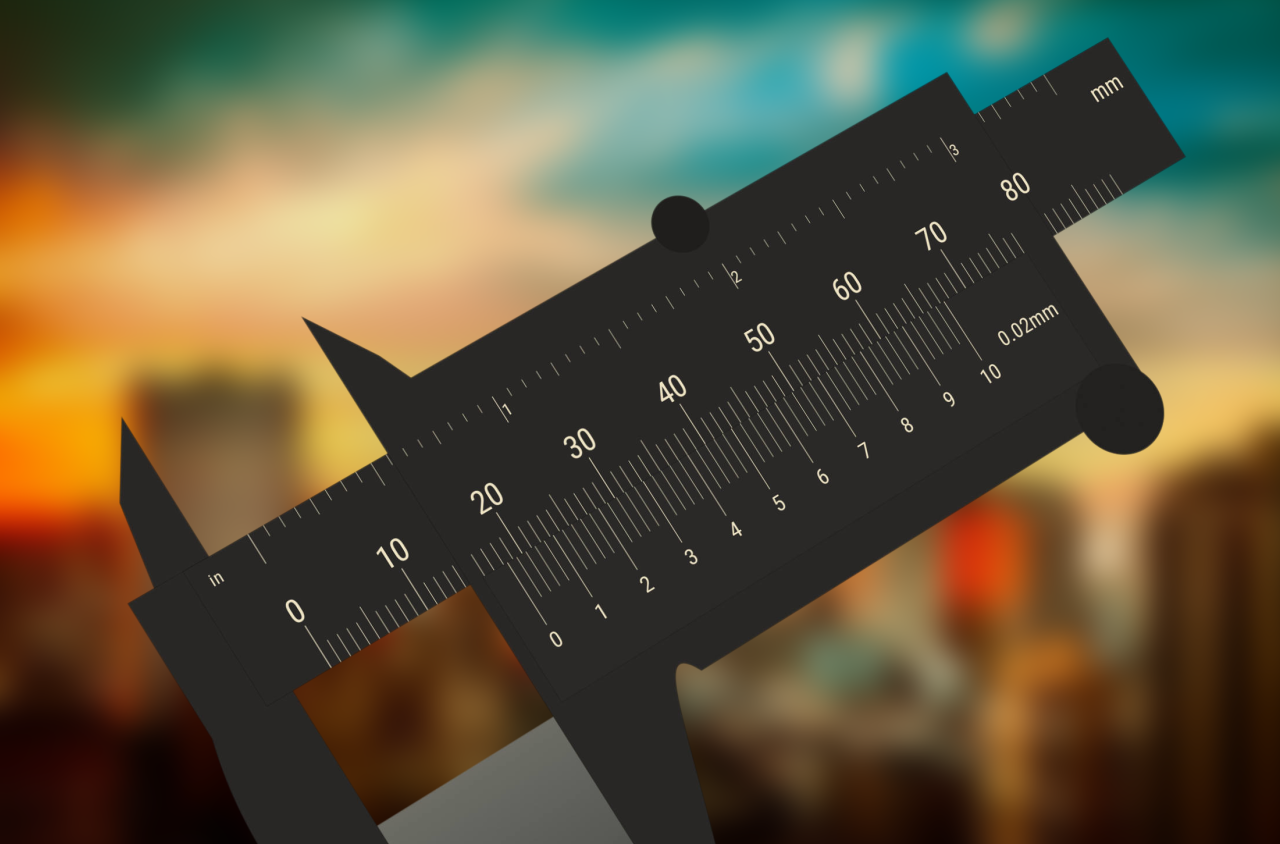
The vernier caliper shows 18.4 mm
